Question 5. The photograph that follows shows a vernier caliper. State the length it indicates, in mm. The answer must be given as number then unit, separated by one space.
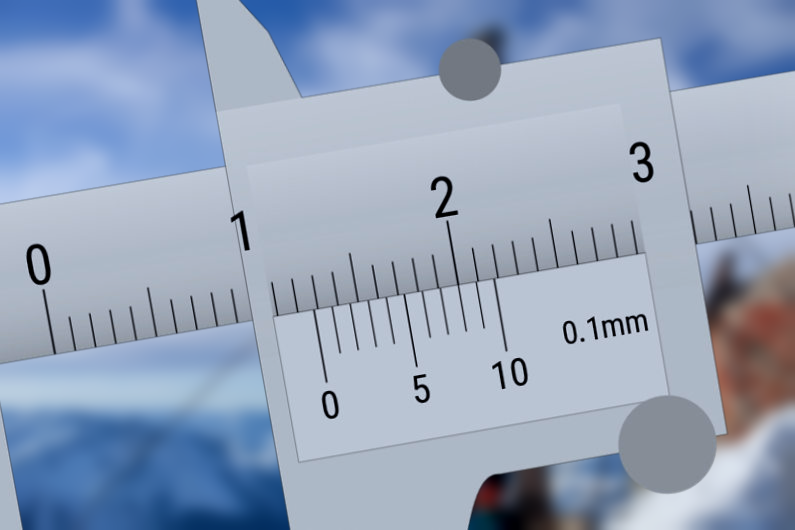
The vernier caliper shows 12.8 mm
